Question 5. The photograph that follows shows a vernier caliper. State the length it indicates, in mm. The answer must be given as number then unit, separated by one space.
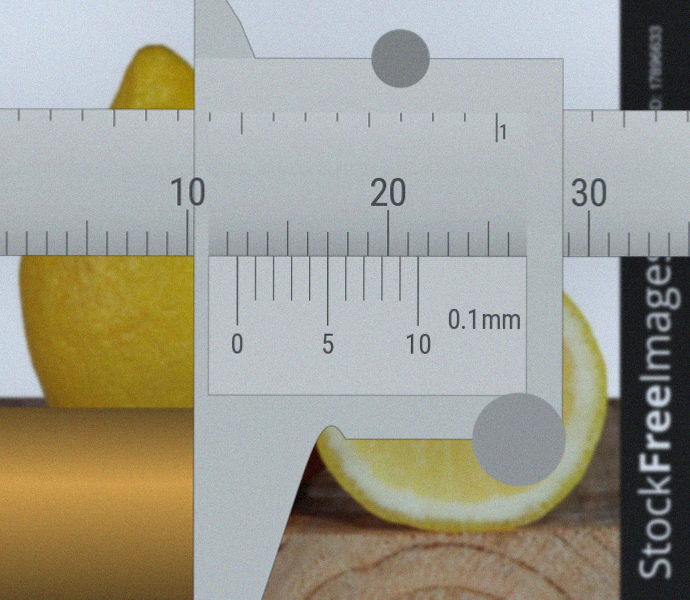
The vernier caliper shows 12.5 mm
